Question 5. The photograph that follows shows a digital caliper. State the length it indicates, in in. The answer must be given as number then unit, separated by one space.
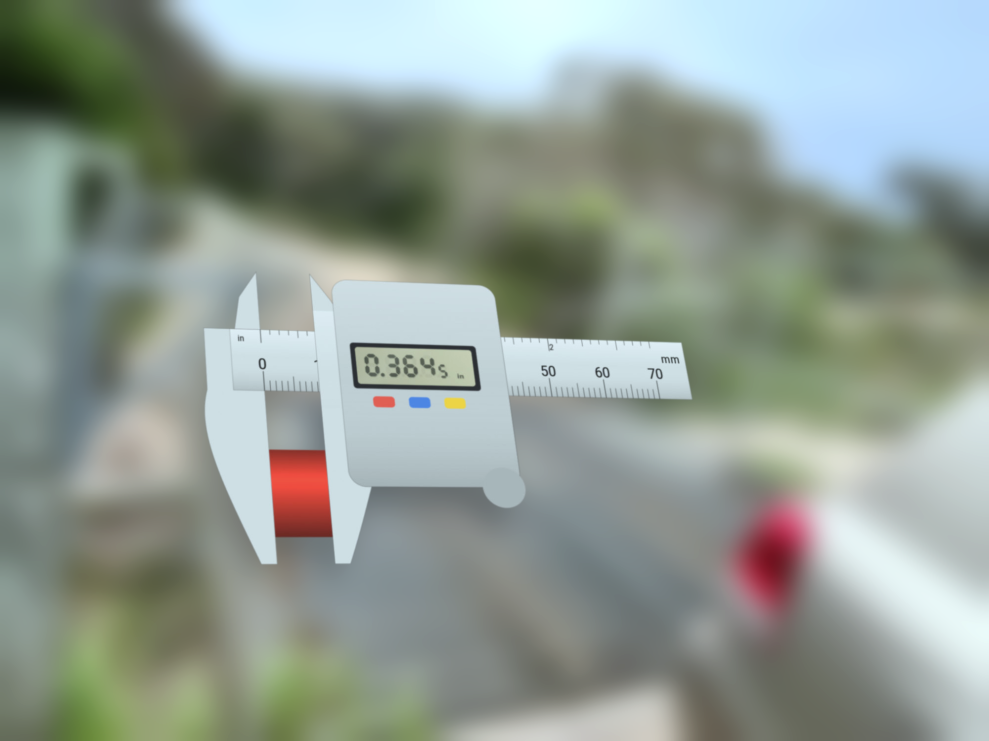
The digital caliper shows 0.3645 in
